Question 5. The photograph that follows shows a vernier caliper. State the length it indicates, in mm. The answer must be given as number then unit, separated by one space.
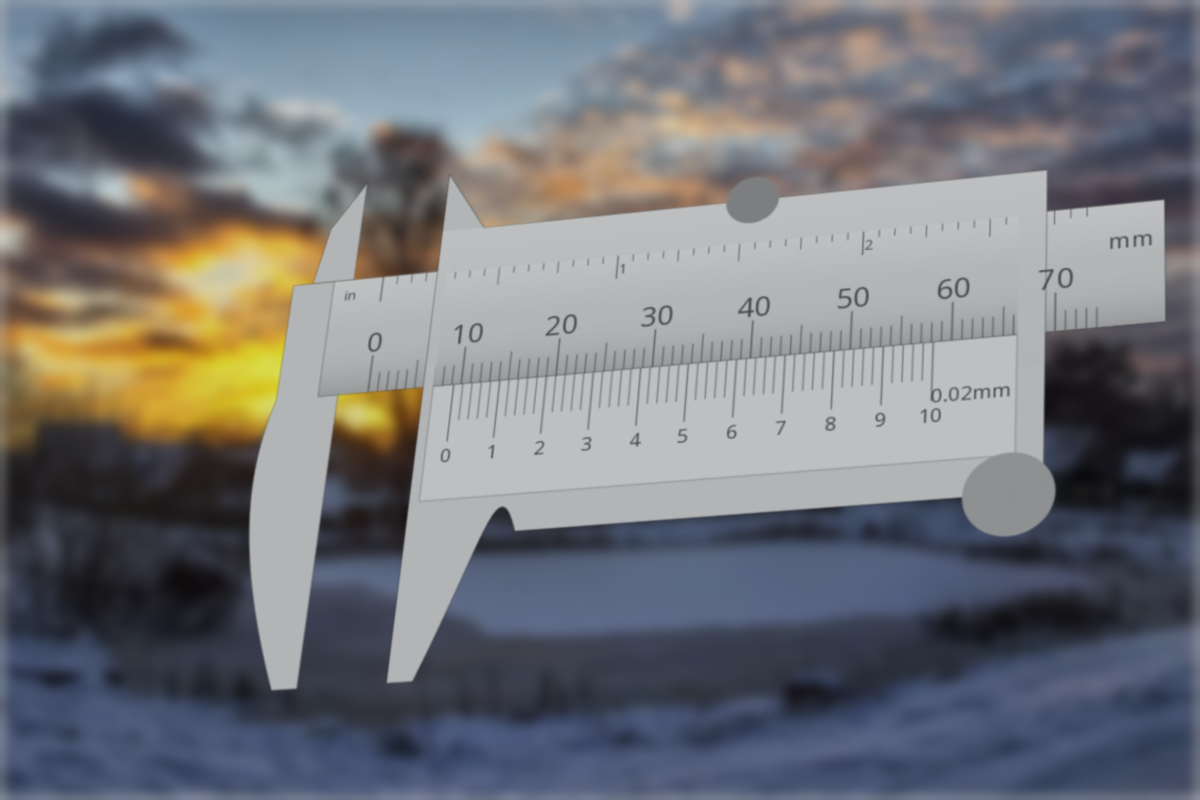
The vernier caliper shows 9.2 mm
